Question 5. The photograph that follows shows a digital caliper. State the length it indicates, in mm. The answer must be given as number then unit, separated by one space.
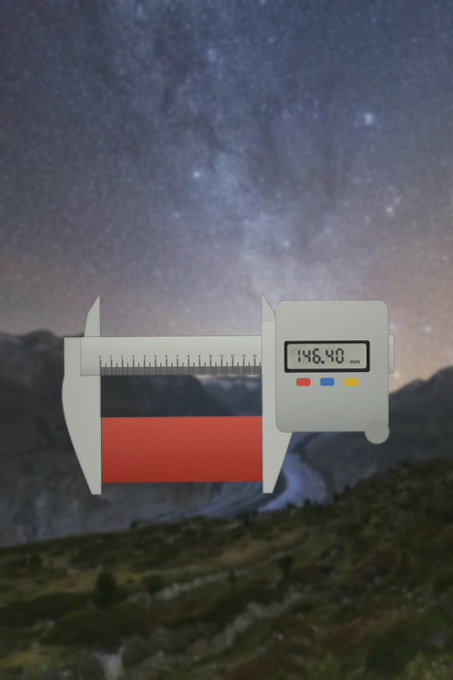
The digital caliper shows 146.40 mm
